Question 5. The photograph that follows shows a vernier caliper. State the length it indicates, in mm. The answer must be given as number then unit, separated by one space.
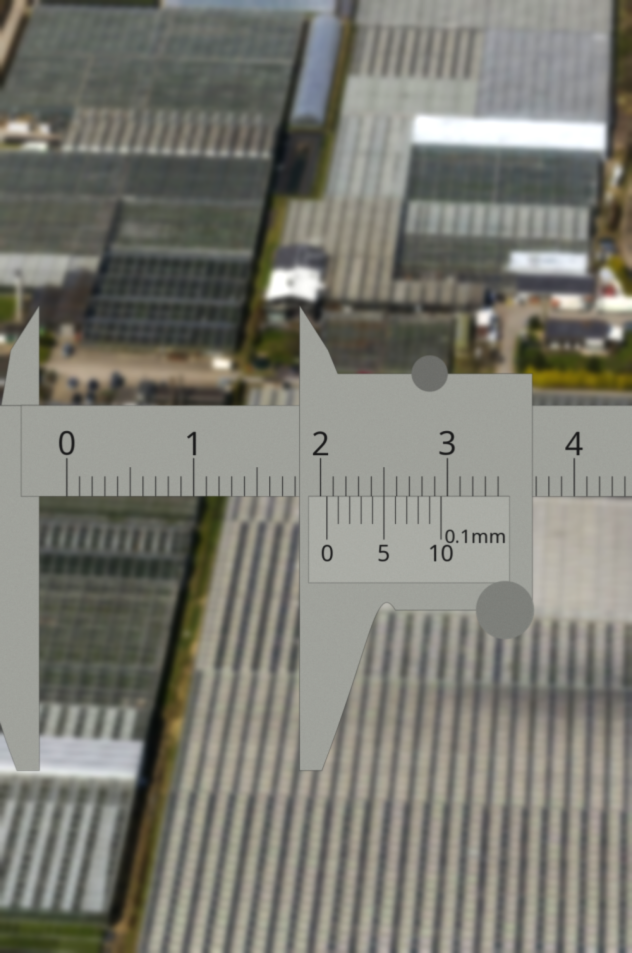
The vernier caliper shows 20.5 mm
